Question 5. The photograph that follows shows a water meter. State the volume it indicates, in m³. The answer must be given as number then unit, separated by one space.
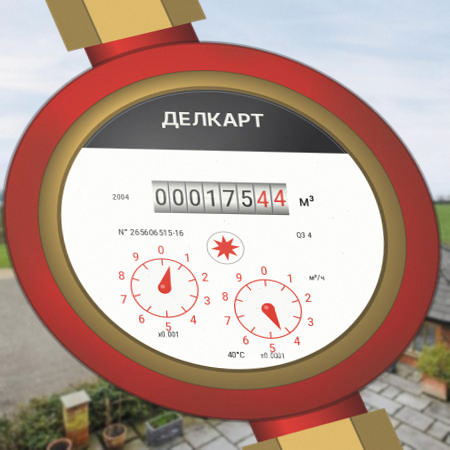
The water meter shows 175.4404 m³
